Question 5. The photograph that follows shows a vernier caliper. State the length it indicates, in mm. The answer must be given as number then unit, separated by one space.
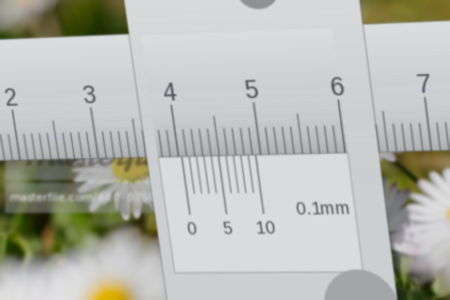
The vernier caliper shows 40.4 mm
